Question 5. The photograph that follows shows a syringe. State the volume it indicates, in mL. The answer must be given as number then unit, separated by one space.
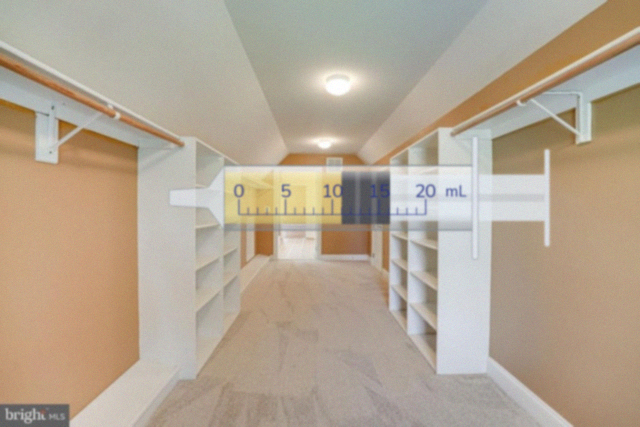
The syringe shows 11 mL
